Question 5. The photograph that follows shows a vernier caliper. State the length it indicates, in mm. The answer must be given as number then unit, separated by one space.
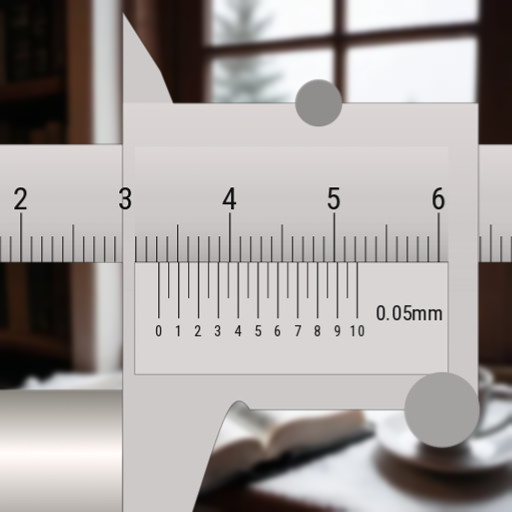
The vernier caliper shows 33.2 mm
